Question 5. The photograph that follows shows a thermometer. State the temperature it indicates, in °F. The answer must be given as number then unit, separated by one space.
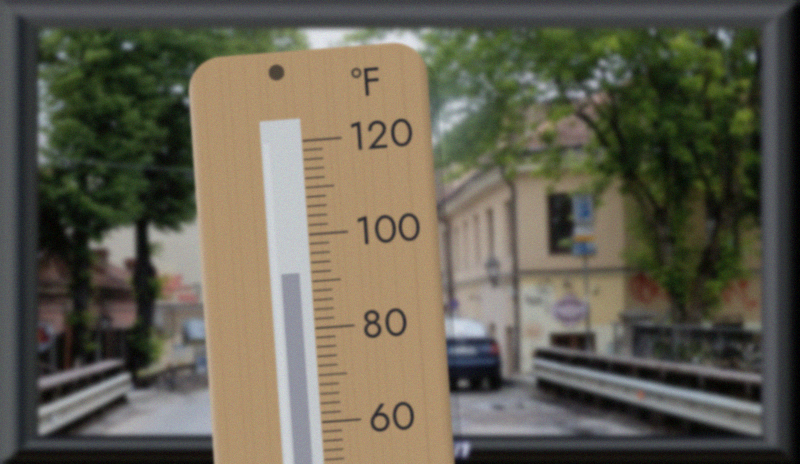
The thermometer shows 92 °F
